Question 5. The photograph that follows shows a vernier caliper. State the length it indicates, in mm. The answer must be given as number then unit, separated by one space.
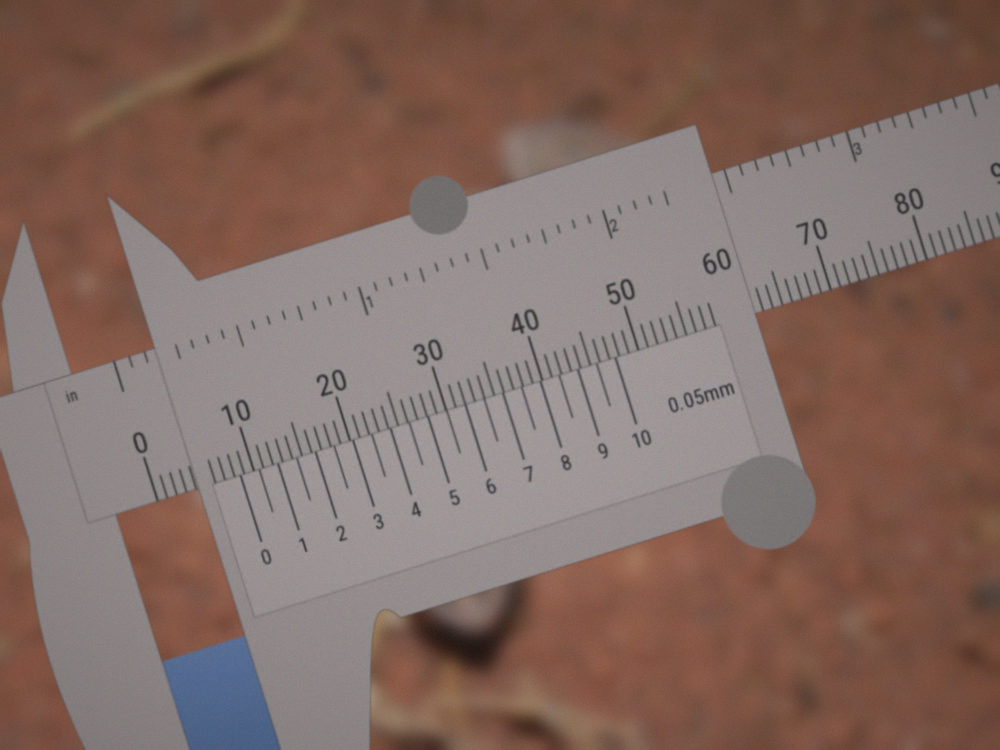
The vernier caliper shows 8.6 mm
